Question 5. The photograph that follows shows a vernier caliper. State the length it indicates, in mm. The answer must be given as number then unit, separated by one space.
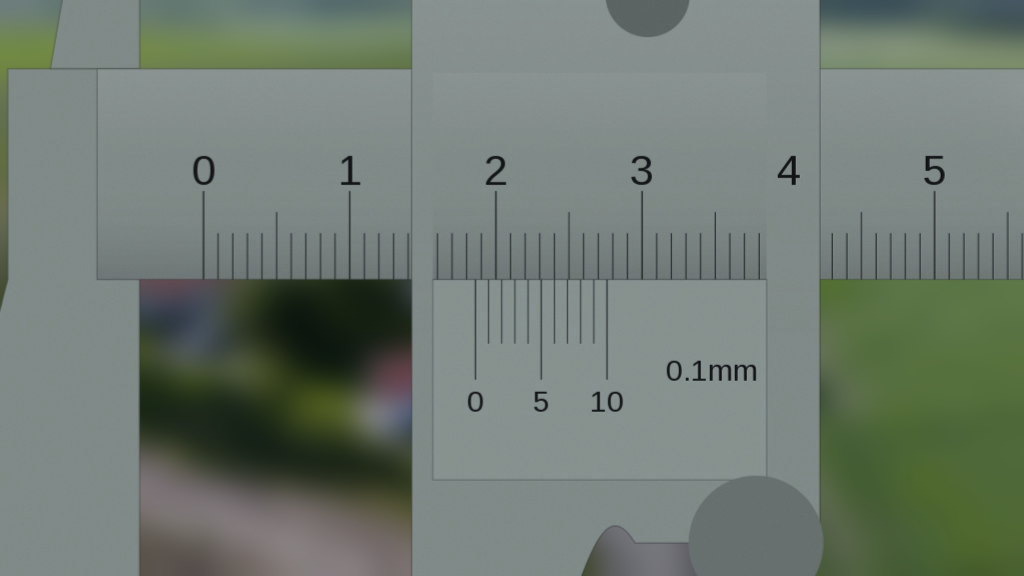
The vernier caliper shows 18.6 mm
